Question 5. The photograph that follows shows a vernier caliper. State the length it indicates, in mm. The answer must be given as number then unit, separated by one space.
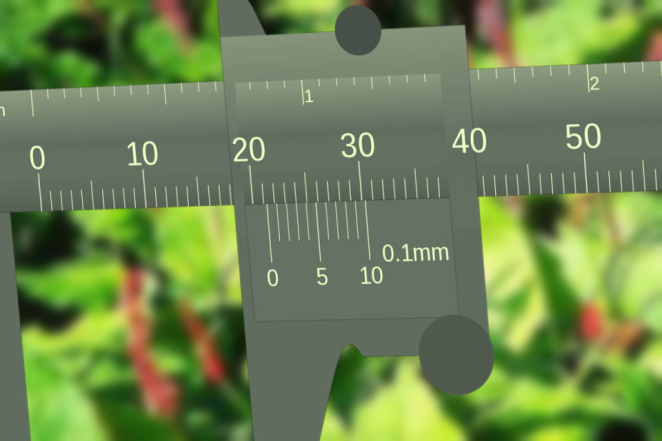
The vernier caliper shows 21.3 mm
